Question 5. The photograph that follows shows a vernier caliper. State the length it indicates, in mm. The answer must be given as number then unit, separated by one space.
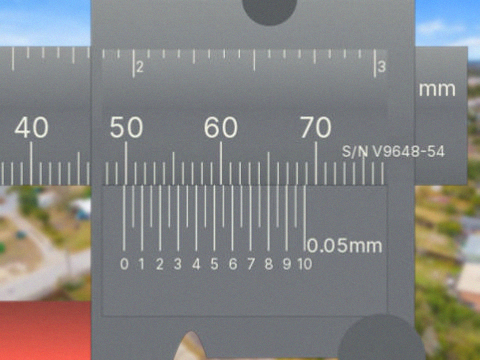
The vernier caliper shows 49.8 mm
